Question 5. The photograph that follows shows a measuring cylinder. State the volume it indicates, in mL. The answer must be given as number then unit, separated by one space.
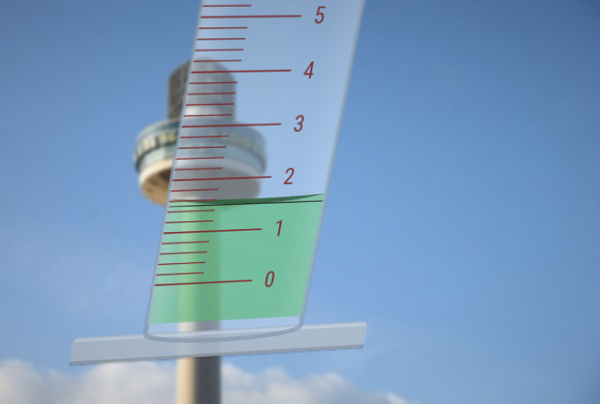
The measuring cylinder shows 1.5 mL
